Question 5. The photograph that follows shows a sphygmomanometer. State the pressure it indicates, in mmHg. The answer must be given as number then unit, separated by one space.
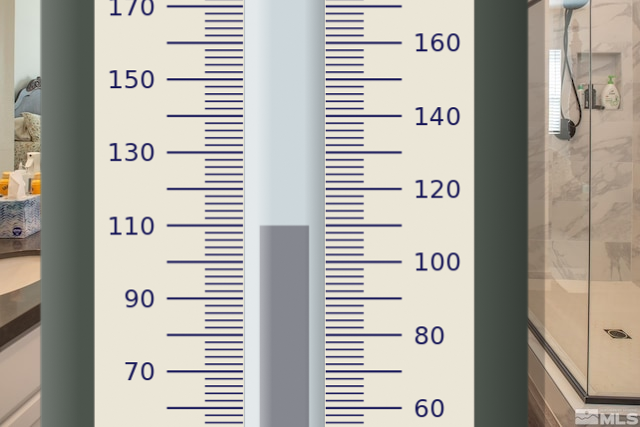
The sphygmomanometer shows 110 mmHg
